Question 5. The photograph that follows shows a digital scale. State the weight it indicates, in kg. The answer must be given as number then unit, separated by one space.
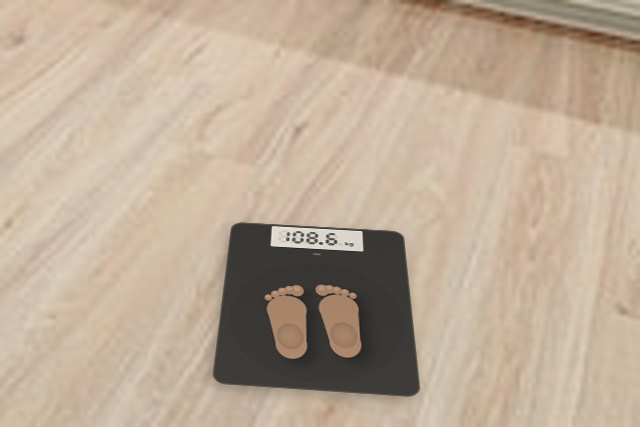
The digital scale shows 108.6 kg
